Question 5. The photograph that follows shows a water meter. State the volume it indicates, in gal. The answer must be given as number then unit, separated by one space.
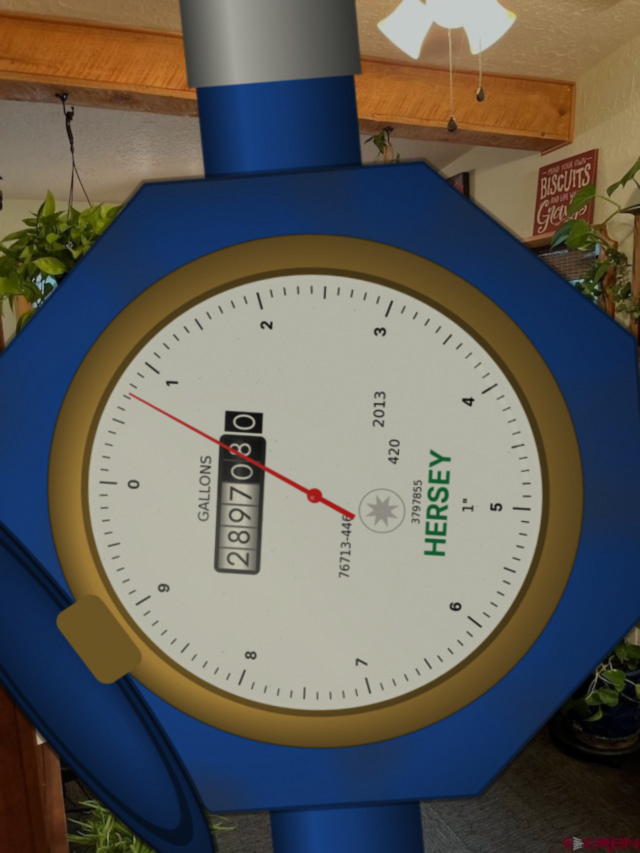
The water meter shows 2897080.7 gal
